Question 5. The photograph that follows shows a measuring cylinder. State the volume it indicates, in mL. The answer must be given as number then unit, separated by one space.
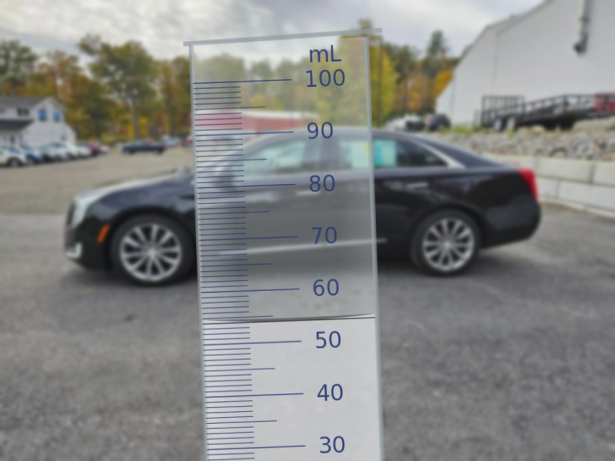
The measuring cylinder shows 54 mL
